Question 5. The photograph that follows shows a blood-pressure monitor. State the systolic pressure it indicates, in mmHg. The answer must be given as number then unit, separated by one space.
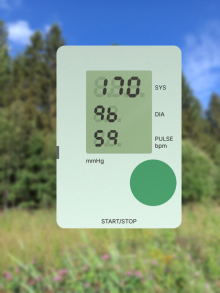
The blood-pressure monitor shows 170 mmHg
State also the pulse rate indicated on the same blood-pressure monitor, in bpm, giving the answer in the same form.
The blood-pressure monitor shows 59 bpm
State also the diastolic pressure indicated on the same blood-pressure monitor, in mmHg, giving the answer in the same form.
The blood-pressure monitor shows 96 mmHg
